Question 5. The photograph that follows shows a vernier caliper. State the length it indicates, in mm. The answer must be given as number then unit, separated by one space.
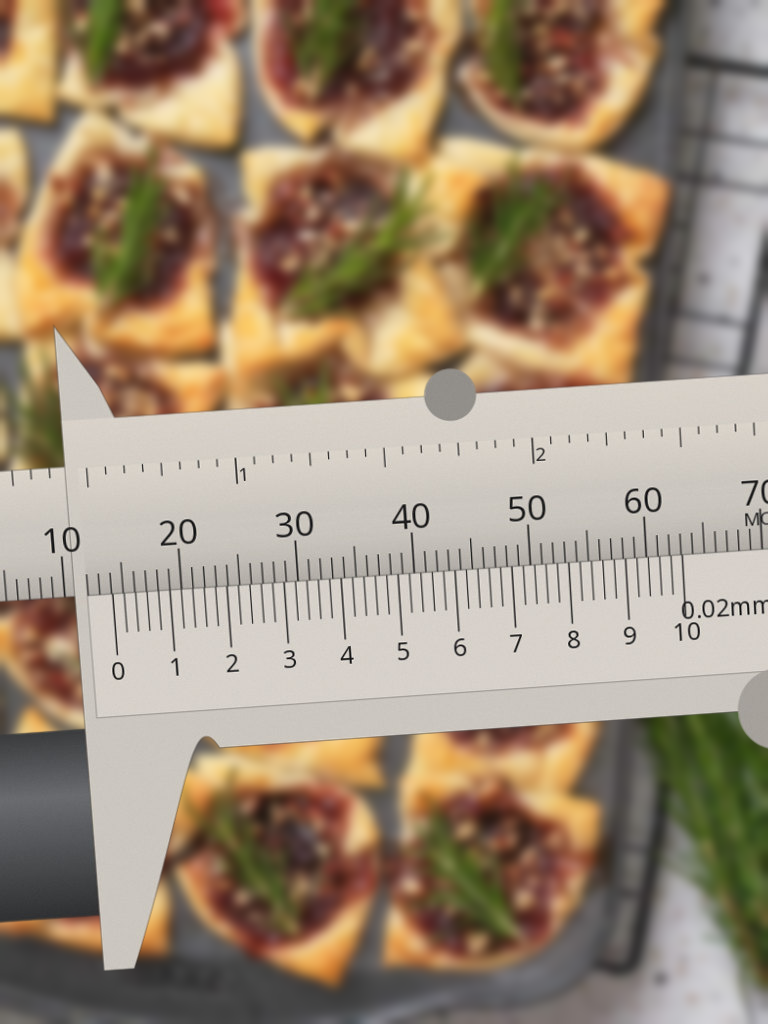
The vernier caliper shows 14.1 mm
